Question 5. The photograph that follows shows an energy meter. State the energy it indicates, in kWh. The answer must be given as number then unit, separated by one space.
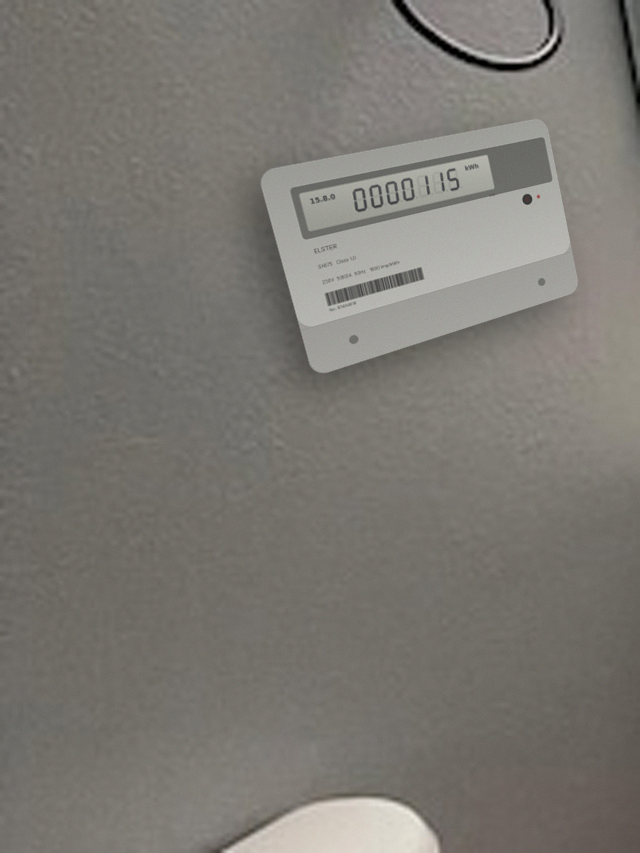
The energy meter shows 115 kWh
